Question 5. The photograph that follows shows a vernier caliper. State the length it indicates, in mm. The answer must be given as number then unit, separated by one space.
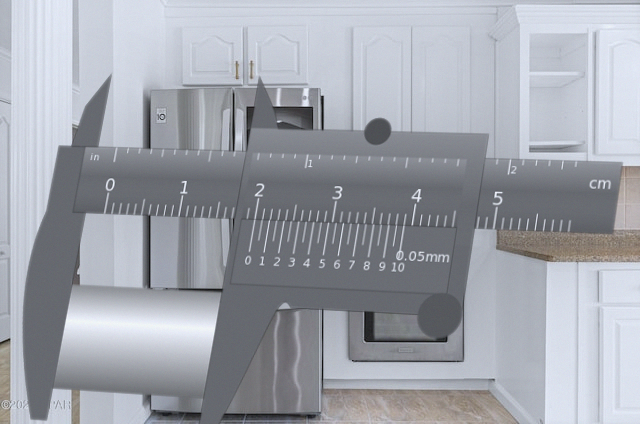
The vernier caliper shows 20.0 mm
